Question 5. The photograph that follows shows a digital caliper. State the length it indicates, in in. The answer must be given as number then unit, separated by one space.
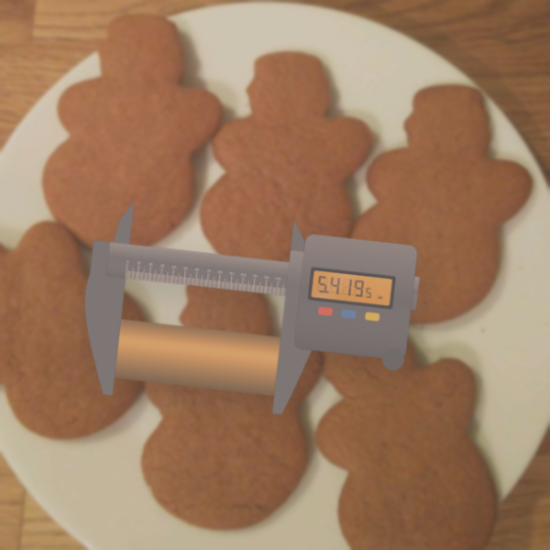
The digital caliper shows 5.4195 in
